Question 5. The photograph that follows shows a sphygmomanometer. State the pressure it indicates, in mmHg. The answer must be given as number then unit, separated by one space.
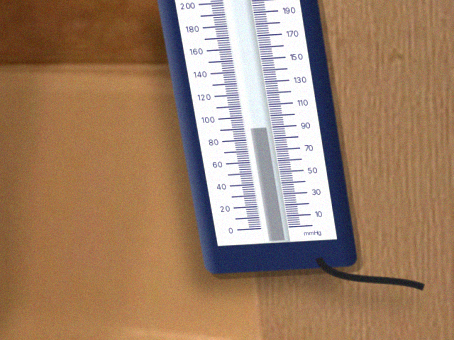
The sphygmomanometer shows 90 mmHg
